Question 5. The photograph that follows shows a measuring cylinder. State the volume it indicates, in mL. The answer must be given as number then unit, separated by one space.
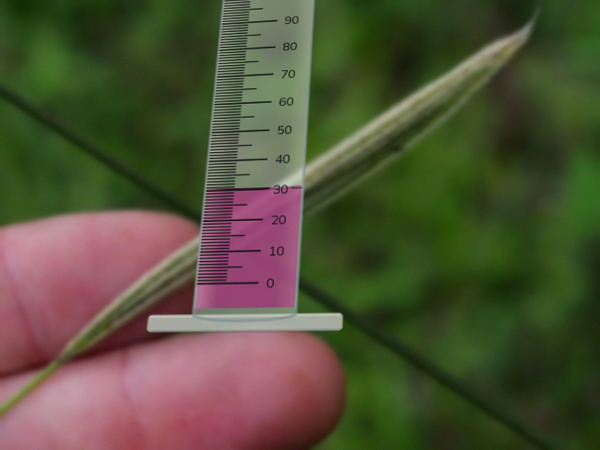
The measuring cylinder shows 30 mL
